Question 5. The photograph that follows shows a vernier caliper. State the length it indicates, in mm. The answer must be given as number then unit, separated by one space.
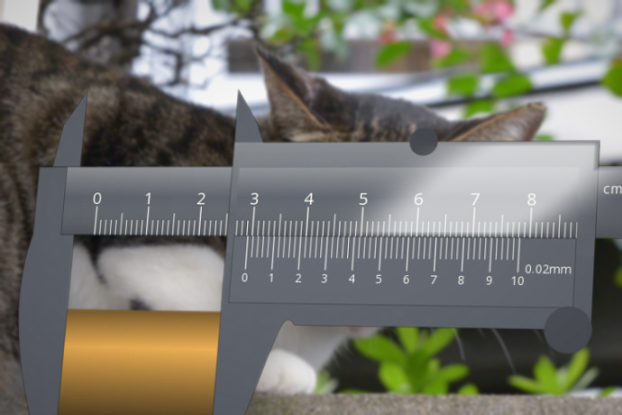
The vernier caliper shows 29.2 mm
